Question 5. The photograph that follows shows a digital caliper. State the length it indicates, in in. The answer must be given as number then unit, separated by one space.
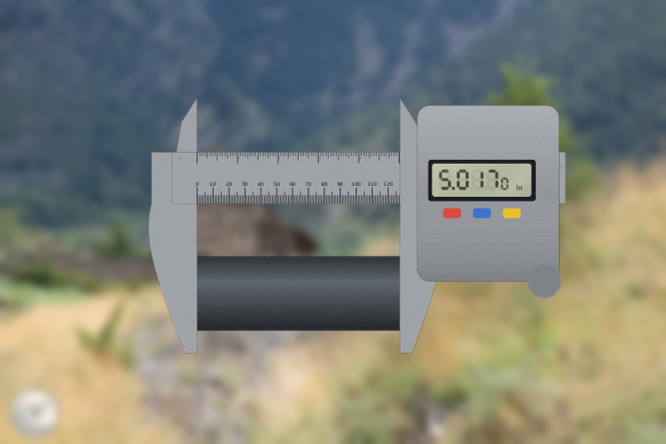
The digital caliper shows 5.0170 in
